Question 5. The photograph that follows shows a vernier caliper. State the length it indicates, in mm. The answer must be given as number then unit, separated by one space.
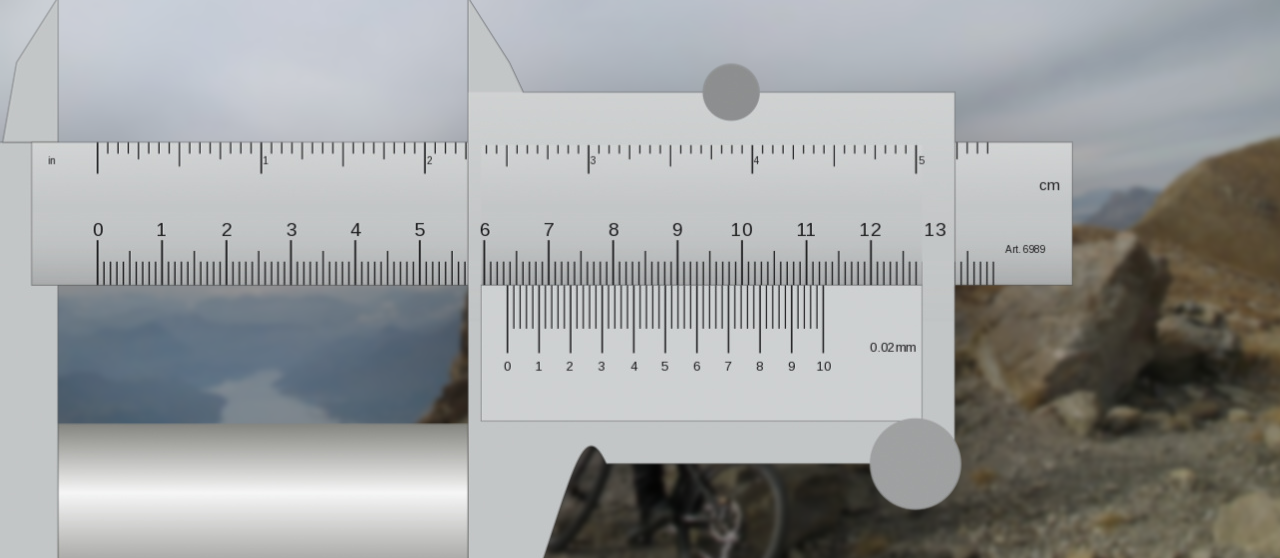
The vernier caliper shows 63.6 mm
